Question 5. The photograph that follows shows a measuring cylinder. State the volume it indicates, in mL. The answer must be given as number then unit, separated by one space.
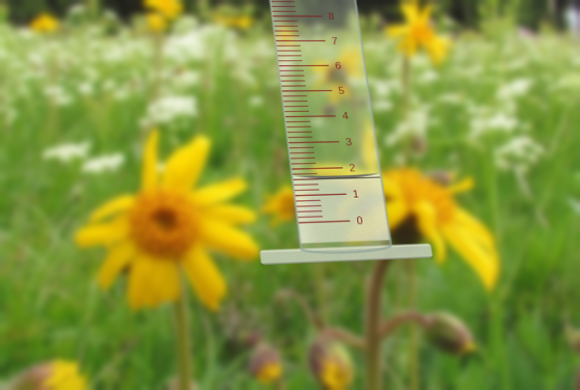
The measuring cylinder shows 1.6 mL
